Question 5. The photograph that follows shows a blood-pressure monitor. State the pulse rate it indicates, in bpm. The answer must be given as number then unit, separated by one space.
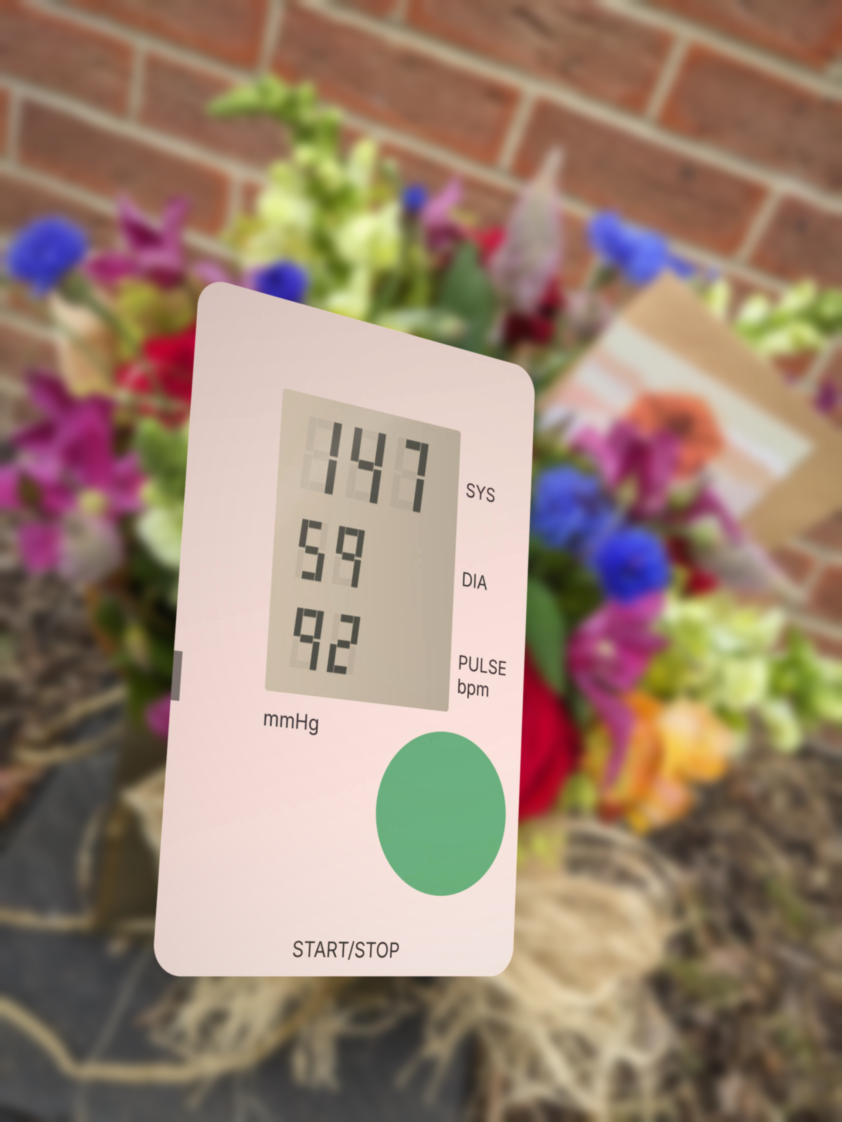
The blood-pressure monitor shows 92 bpm
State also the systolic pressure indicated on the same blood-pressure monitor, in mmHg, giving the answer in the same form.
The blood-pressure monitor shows 147 mmHg
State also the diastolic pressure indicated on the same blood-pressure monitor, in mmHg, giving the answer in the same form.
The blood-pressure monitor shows 59 mmHg
